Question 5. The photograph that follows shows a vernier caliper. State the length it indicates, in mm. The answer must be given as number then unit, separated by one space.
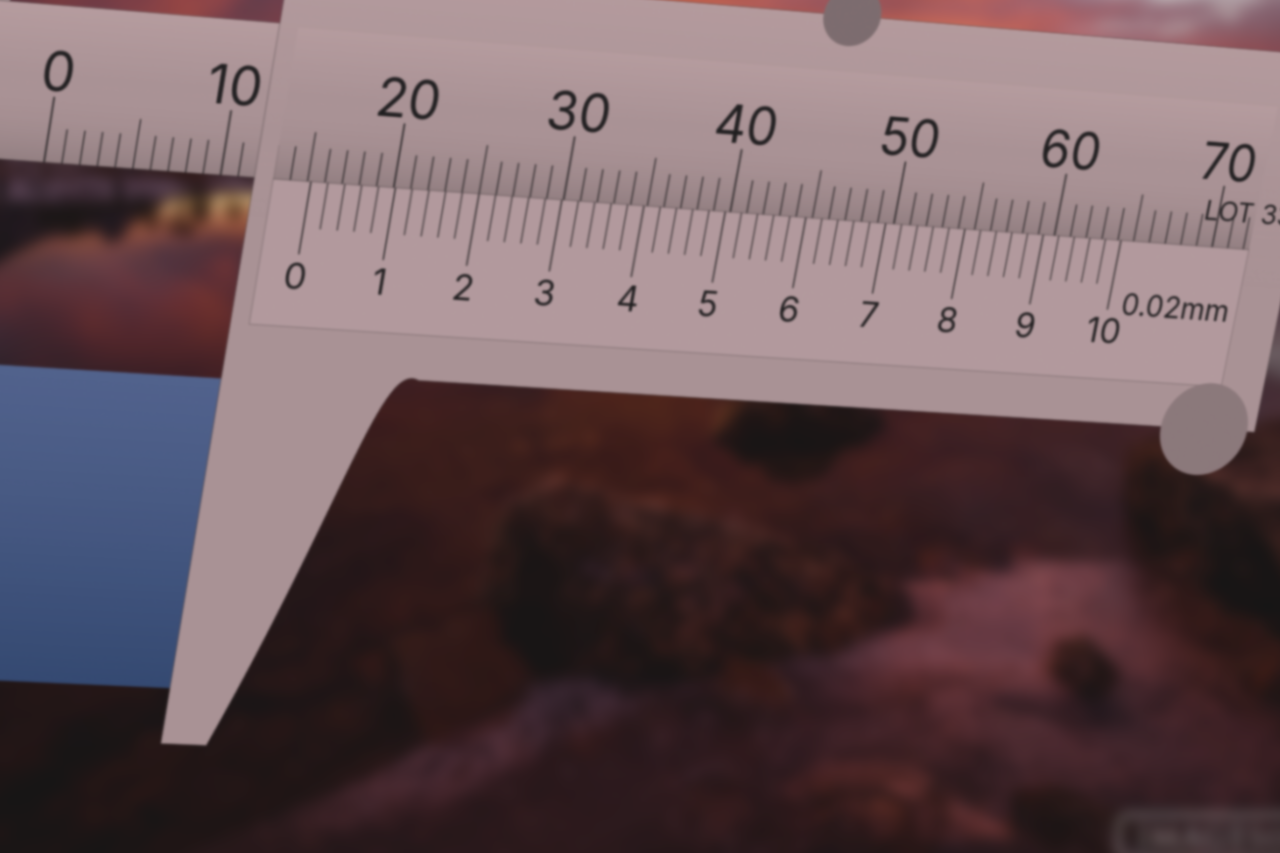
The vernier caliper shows 15.2 mm
